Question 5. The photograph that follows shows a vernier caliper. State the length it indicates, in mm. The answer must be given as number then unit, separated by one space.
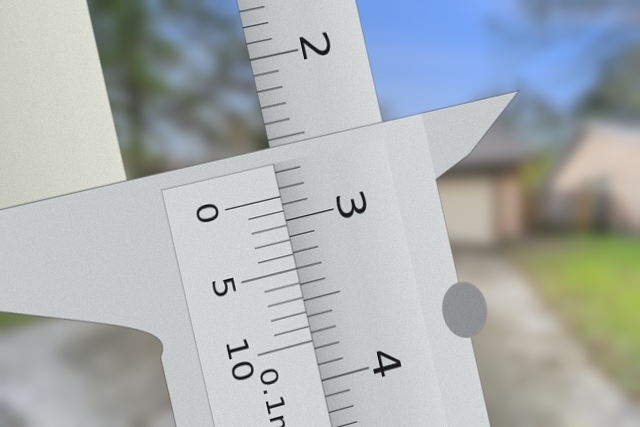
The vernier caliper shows 28.5 mm
